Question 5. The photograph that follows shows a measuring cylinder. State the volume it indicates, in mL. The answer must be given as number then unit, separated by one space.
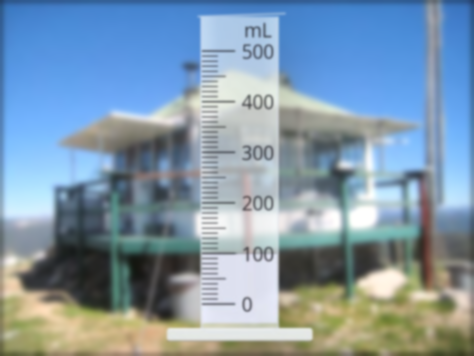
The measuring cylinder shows 100 mL
